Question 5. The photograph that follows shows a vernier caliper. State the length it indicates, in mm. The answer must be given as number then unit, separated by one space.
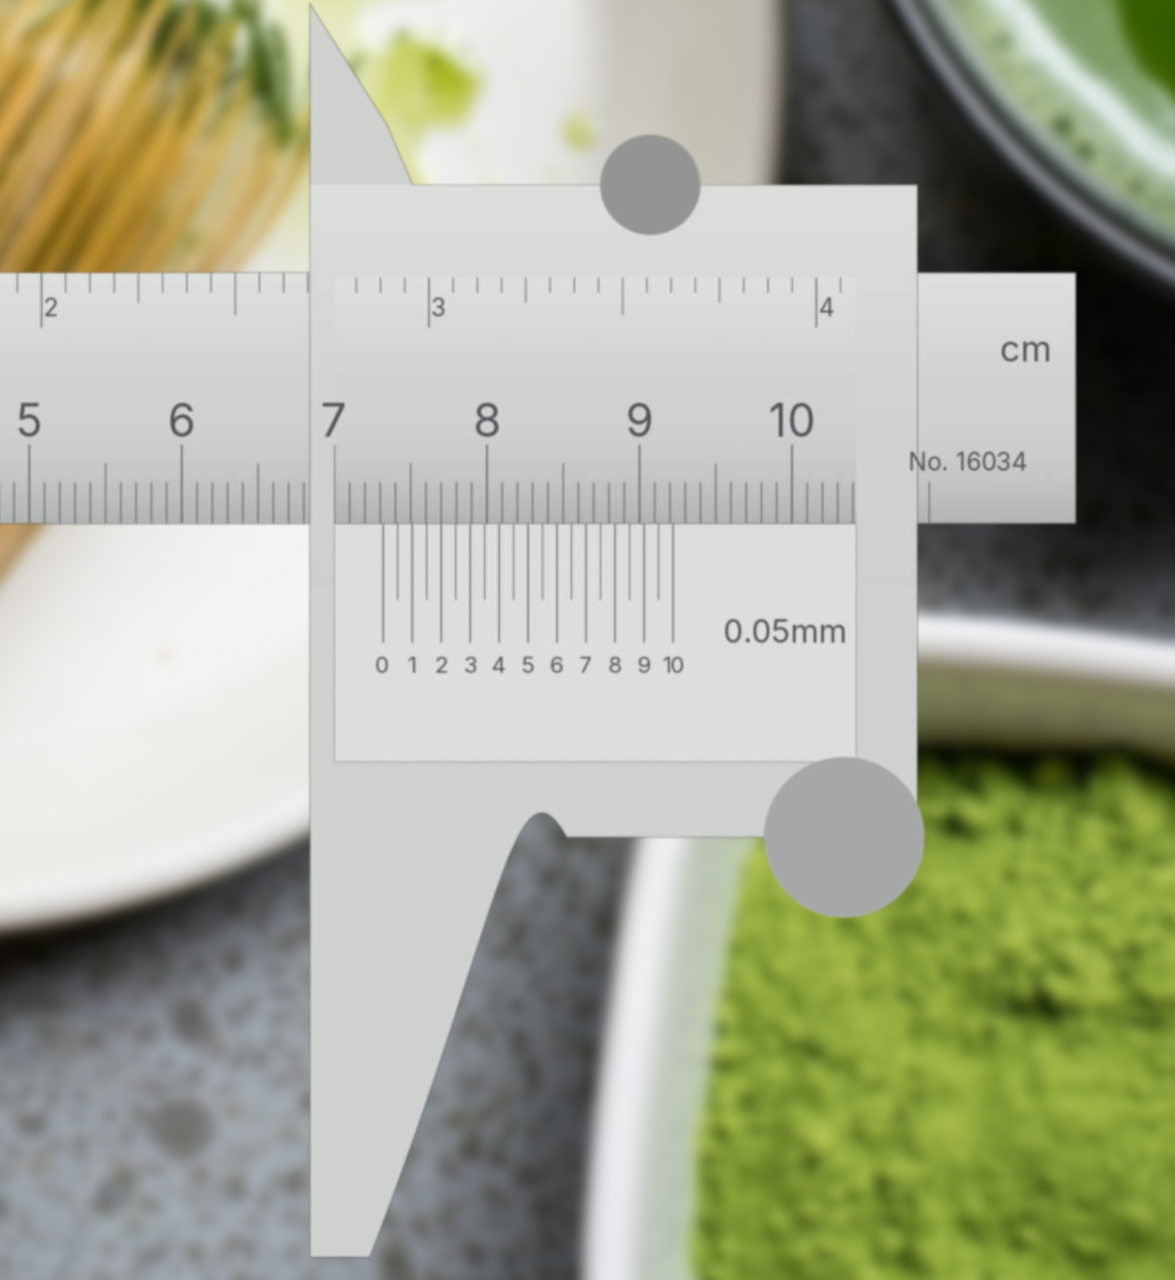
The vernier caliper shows 73.2 mm
